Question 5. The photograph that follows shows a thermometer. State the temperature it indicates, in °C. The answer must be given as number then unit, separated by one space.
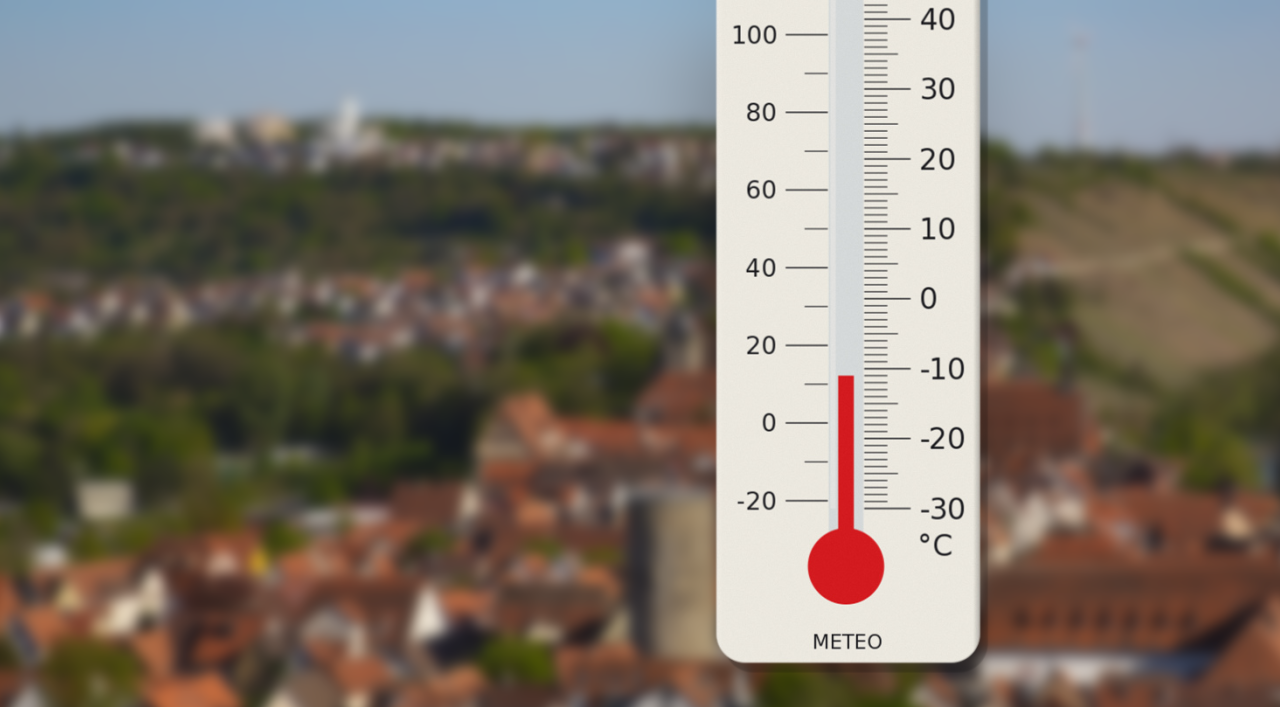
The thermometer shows -11 °C
